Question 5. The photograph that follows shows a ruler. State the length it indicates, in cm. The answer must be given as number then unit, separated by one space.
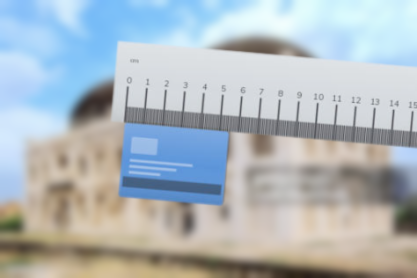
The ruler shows 5.5 cm
